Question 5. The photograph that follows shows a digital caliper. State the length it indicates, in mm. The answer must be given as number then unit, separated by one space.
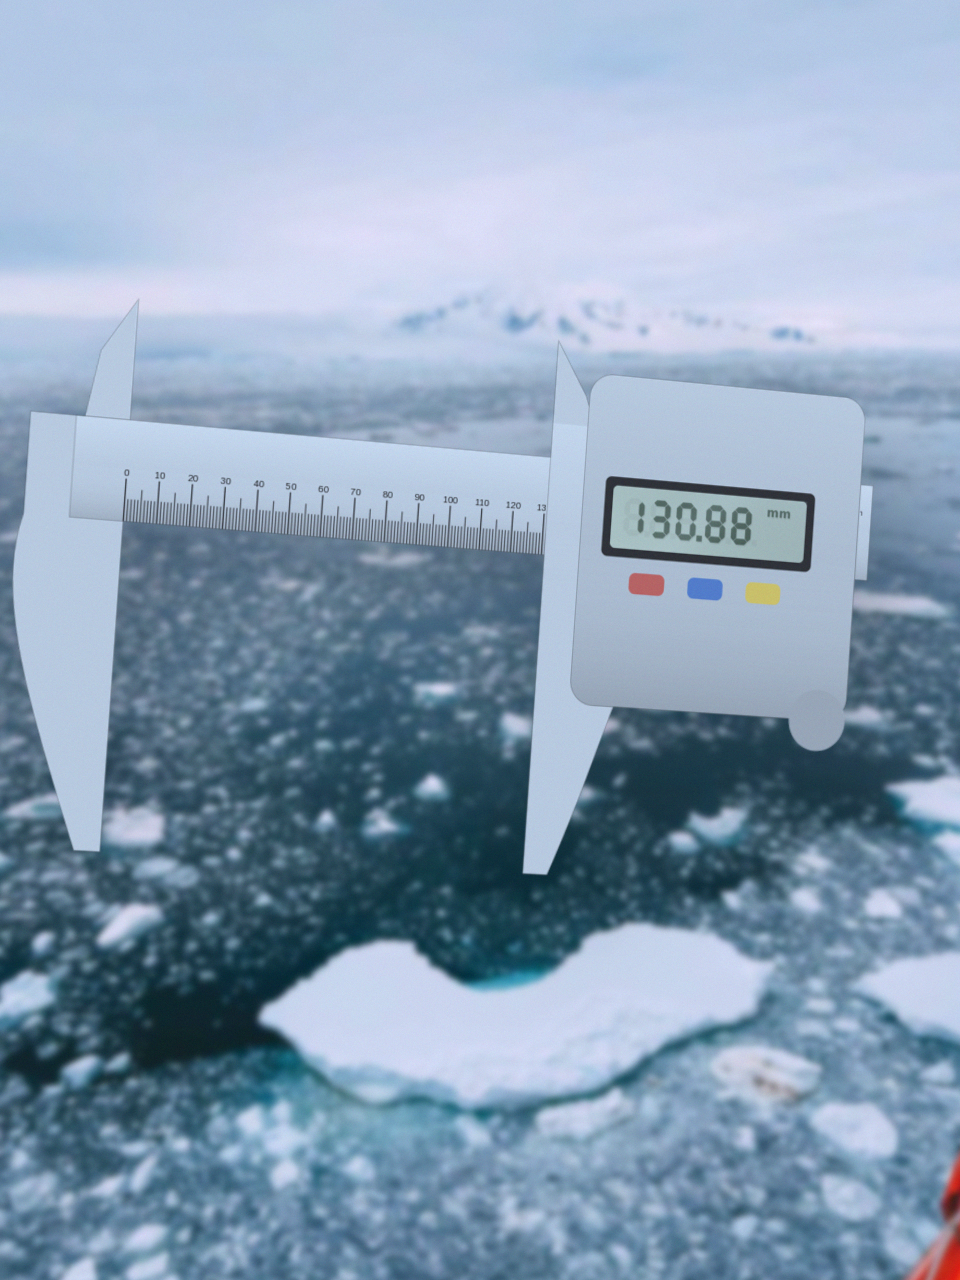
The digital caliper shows 130.88 mm
